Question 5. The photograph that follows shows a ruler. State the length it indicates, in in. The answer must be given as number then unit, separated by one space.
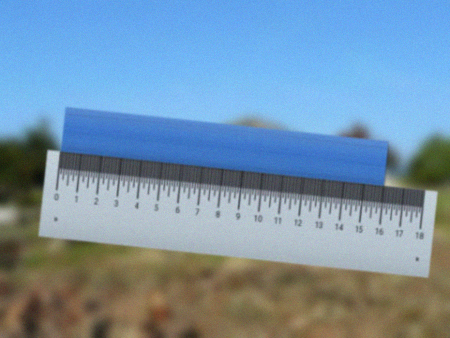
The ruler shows 16 in
